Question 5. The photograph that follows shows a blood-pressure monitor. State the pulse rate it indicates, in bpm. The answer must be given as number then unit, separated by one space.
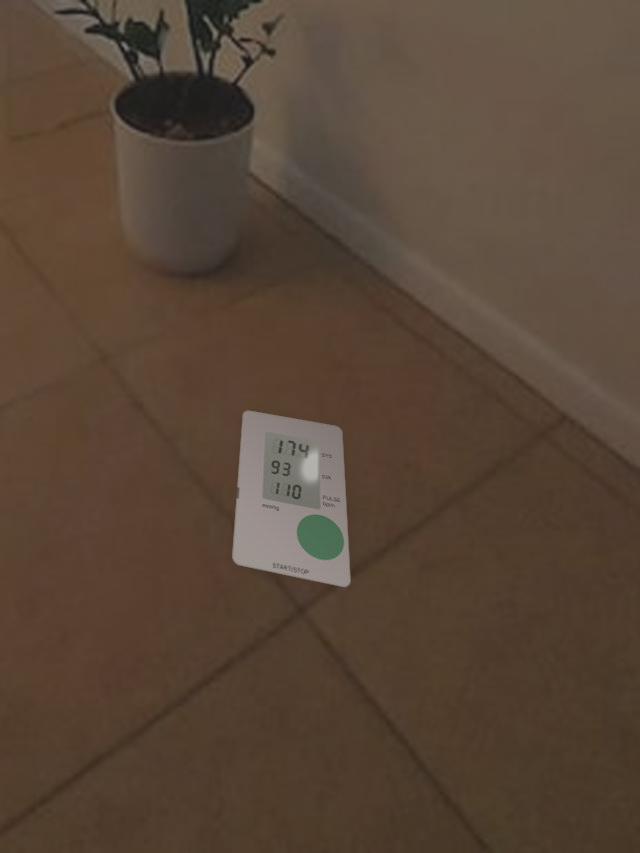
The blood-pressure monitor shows 110 bpm
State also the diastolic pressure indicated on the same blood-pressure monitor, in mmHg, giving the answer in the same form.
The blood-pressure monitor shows 93 mmHg
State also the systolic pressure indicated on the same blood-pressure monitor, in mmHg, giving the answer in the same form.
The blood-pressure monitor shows 174 mmHg
